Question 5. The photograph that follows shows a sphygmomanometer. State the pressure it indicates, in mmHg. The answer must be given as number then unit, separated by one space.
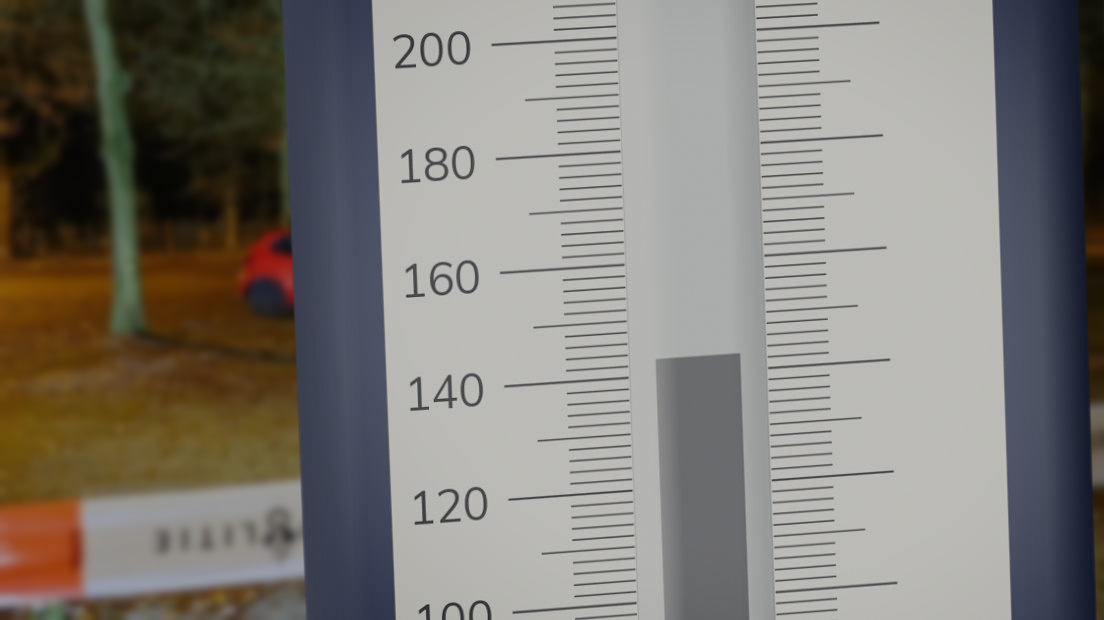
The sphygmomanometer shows 143 mmHg
